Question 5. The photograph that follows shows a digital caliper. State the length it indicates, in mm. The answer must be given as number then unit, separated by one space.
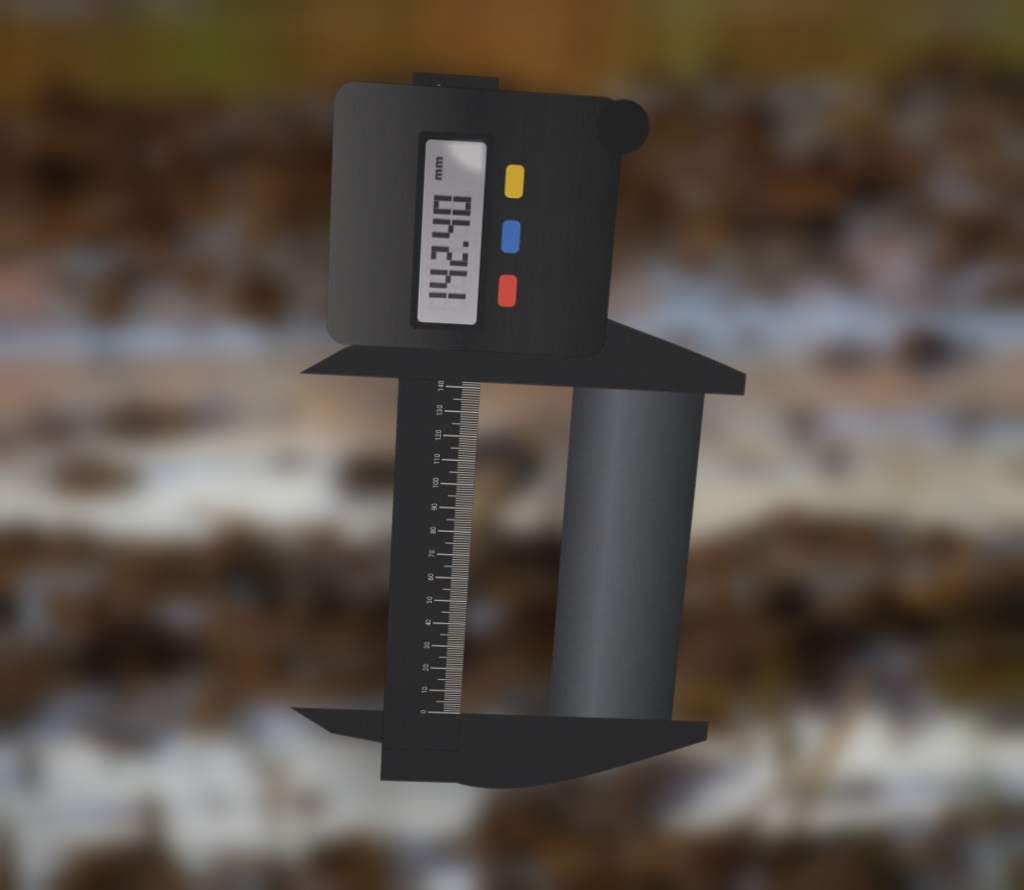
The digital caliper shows 142.40 mm
